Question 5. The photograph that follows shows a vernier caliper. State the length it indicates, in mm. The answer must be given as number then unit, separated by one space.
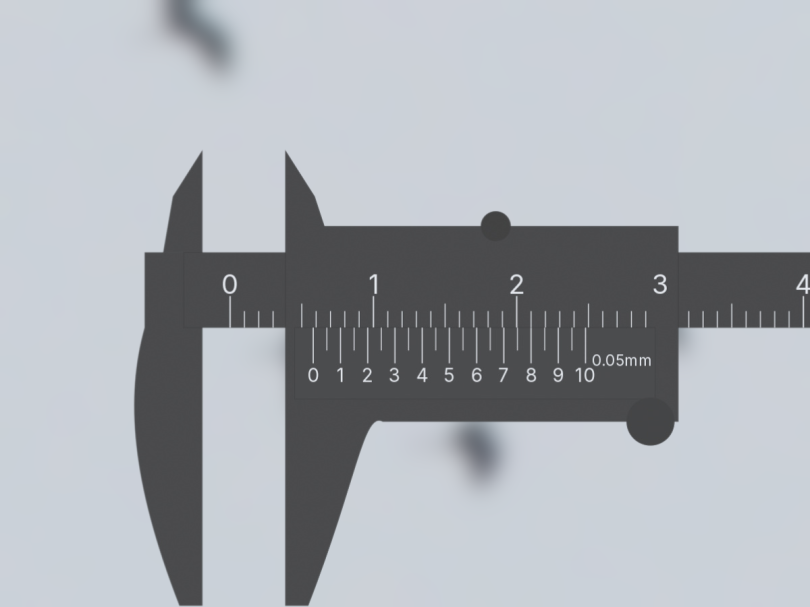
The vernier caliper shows 5.8 mm
